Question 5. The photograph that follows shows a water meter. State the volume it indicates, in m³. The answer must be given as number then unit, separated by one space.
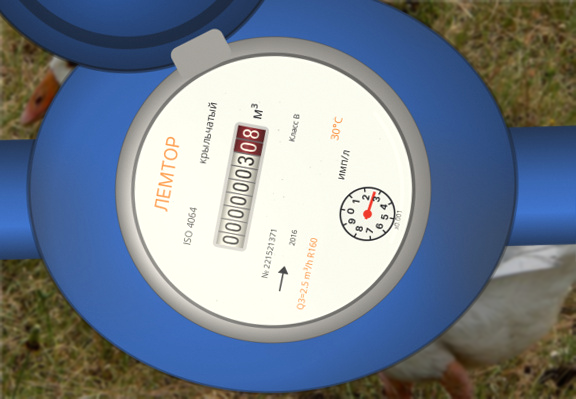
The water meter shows 3.082 m³
